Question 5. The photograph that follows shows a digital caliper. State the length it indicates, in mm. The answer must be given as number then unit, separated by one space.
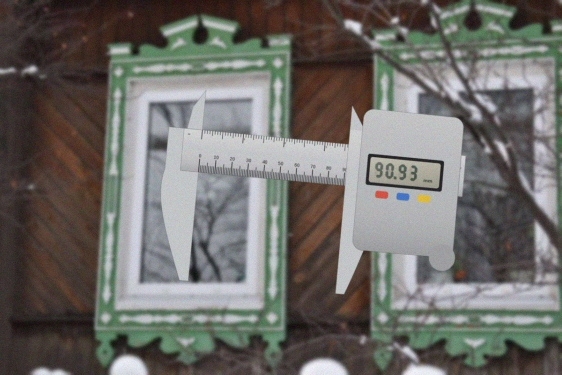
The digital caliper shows 90.93 mm
